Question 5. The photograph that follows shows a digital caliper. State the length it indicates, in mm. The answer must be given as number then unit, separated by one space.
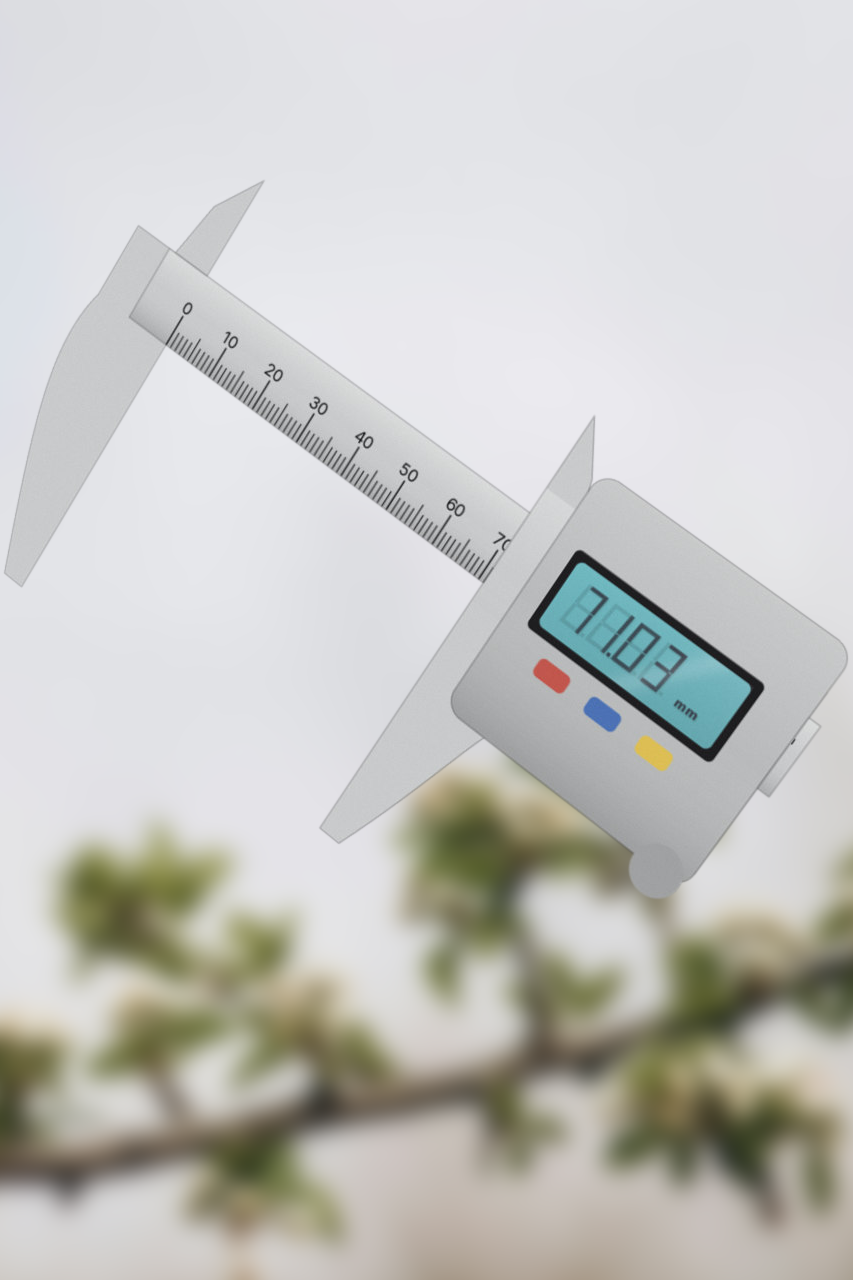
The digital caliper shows 71.03 mm
